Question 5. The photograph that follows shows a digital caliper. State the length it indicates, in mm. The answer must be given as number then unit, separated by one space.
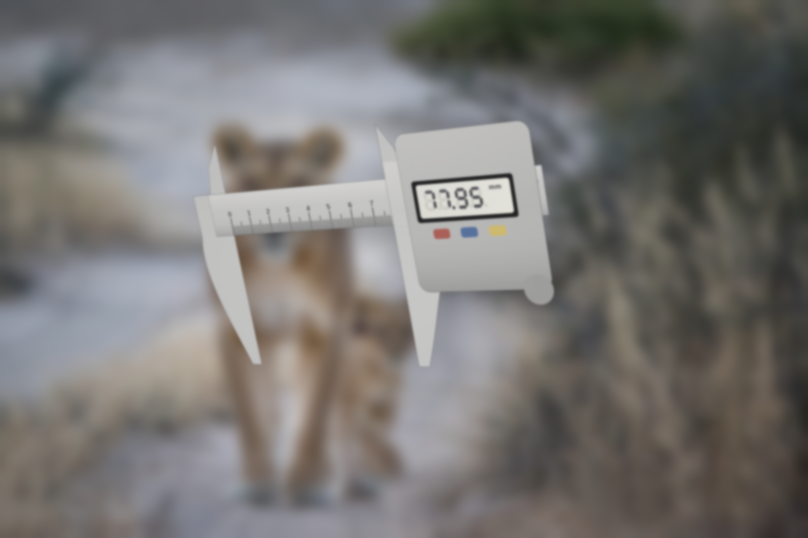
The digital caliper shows 77.95 mm
